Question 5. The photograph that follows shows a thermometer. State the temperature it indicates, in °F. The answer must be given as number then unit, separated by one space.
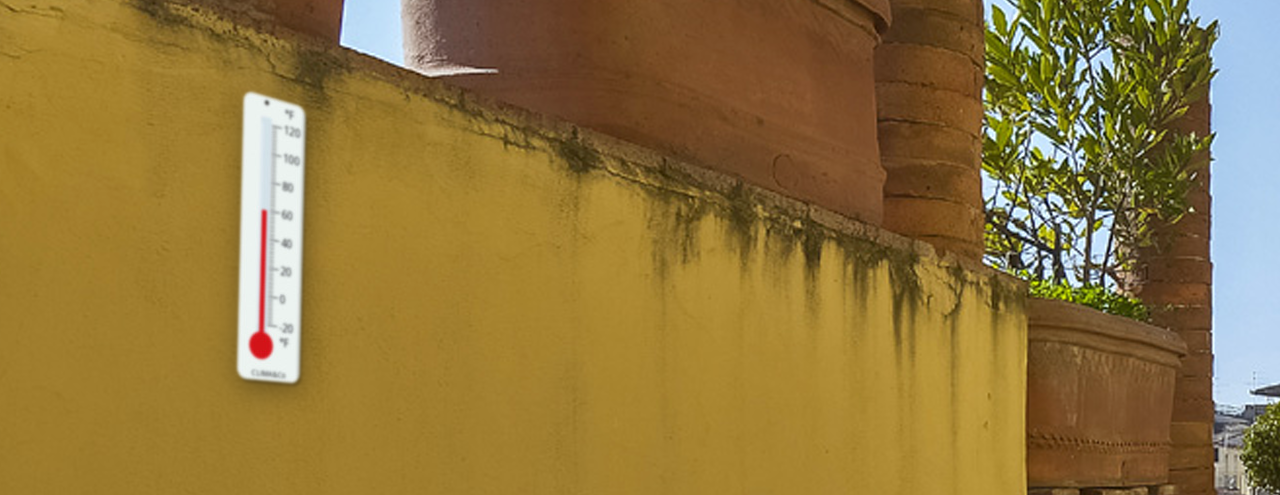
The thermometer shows 60 °F
